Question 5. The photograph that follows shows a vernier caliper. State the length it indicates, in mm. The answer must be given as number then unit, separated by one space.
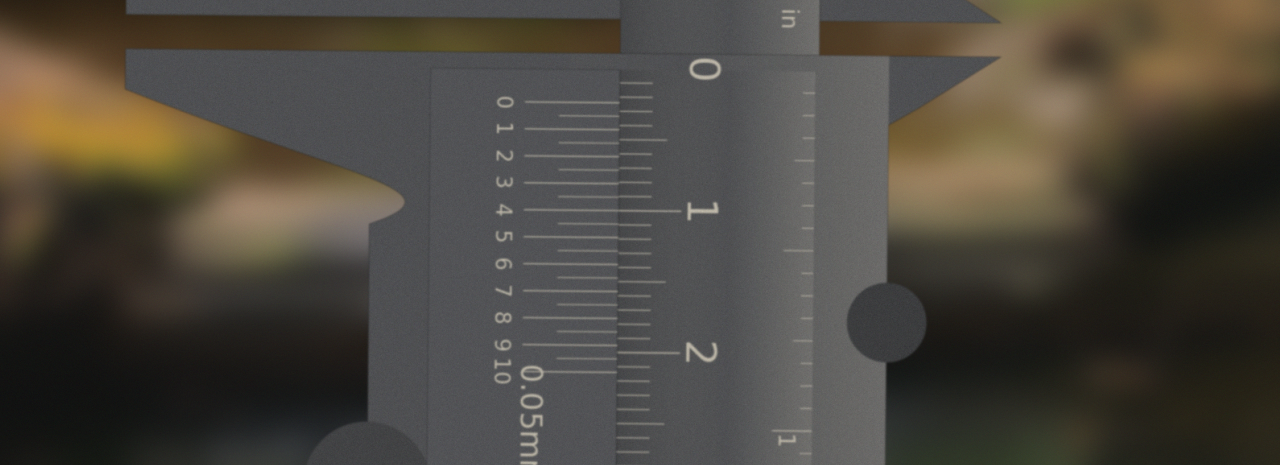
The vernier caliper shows 2.4 mm
